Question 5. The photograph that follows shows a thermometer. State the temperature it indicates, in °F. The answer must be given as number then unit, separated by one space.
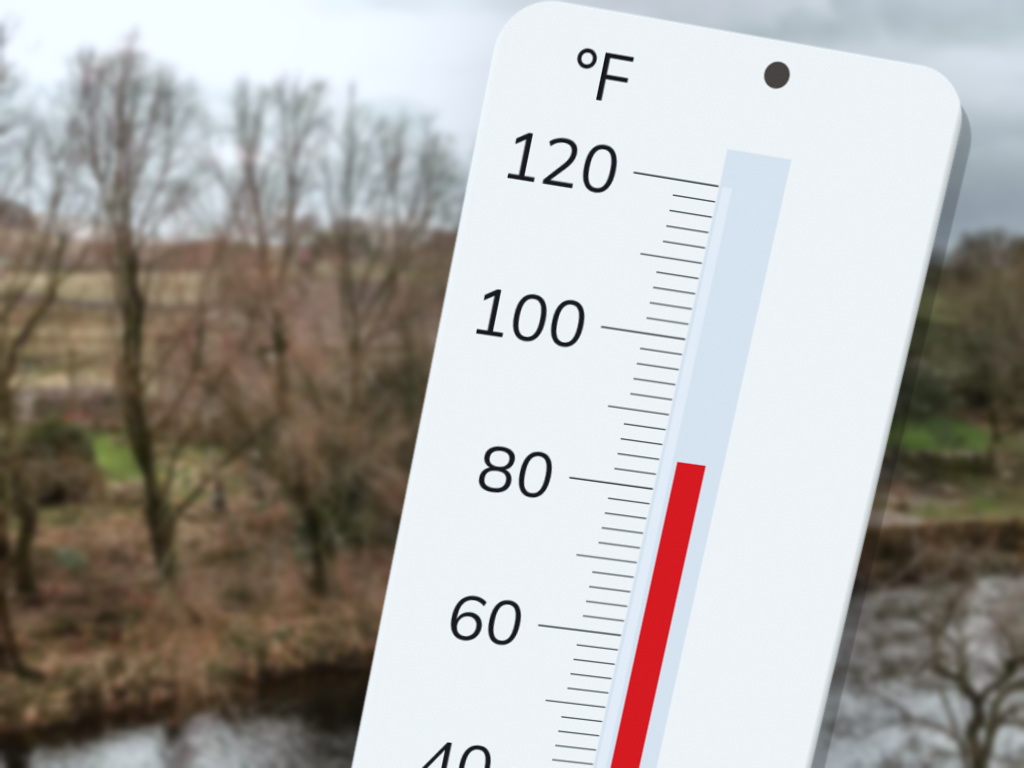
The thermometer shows 84 °F
